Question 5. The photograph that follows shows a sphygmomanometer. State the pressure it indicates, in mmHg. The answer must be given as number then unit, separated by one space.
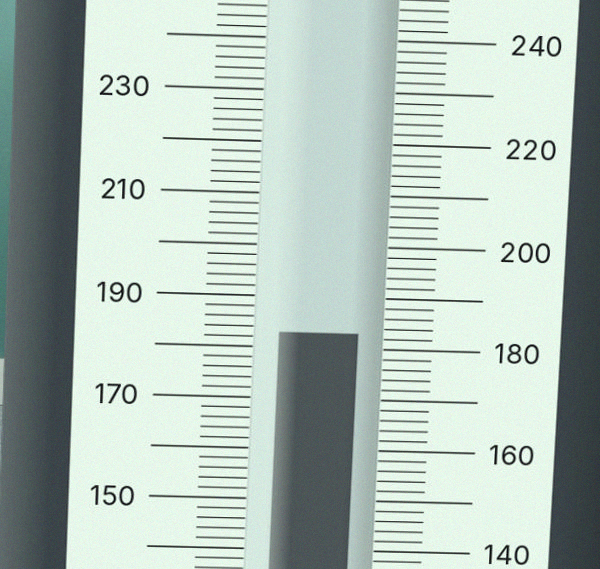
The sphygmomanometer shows 183 mmHg
